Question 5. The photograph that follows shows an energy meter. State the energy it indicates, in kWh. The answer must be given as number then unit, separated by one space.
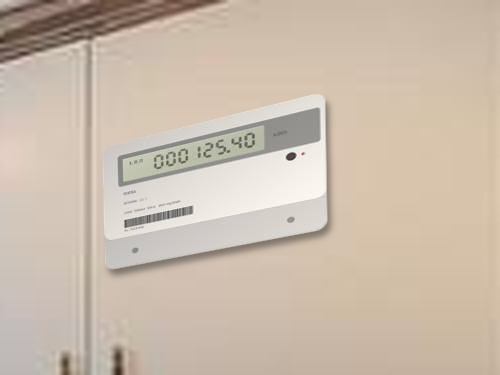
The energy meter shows 125.40 kWh
